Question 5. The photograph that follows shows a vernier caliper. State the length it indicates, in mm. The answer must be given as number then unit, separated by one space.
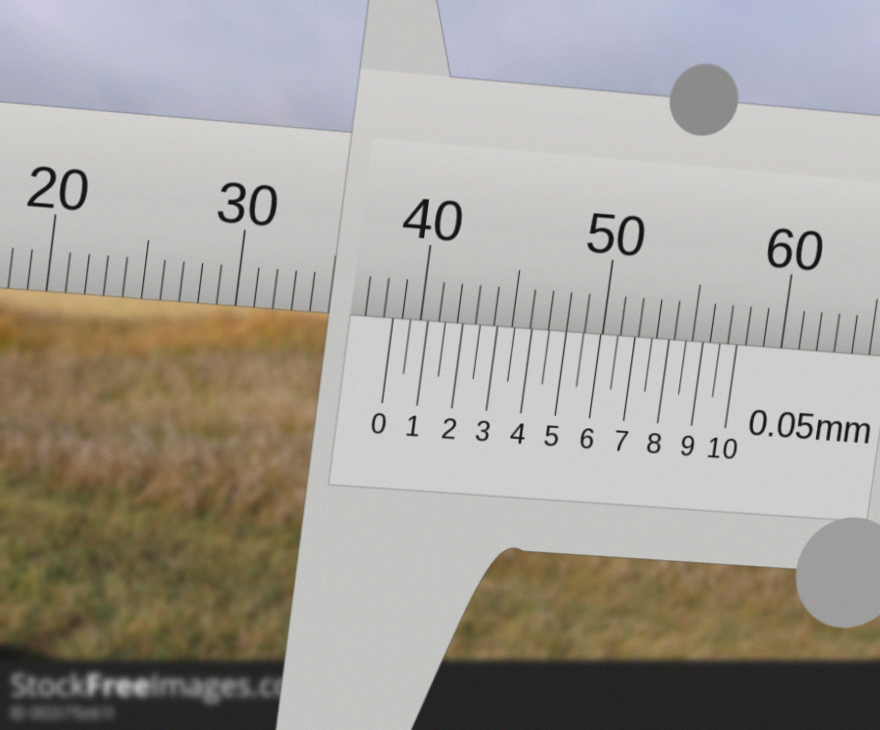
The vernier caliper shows 38.5 mm
